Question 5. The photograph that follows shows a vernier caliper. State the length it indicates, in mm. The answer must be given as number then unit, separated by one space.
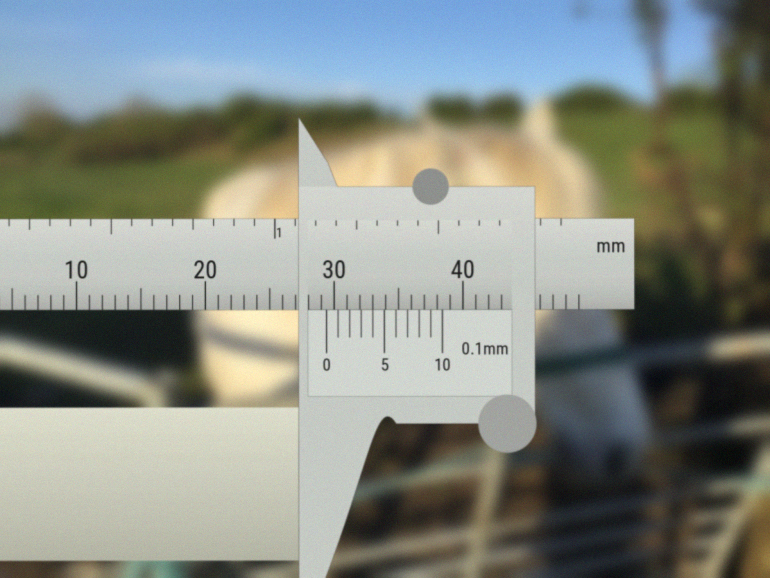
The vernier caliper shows 29.4 mm
